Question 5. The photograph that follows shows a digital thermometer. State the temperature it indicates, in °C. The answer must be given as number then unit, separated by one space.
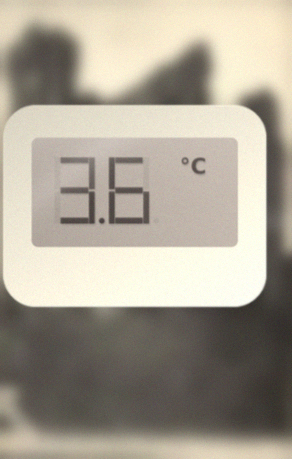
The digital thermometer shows 3.6 °C
